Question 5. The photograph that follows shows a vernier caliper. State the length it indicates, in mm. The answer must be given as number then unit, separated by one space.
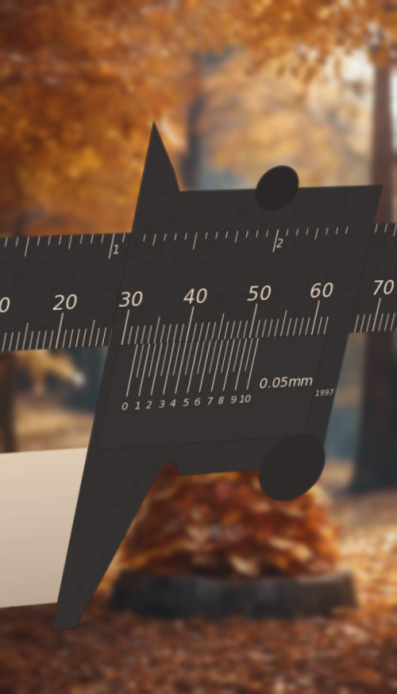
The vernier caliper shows 32.4 mm
